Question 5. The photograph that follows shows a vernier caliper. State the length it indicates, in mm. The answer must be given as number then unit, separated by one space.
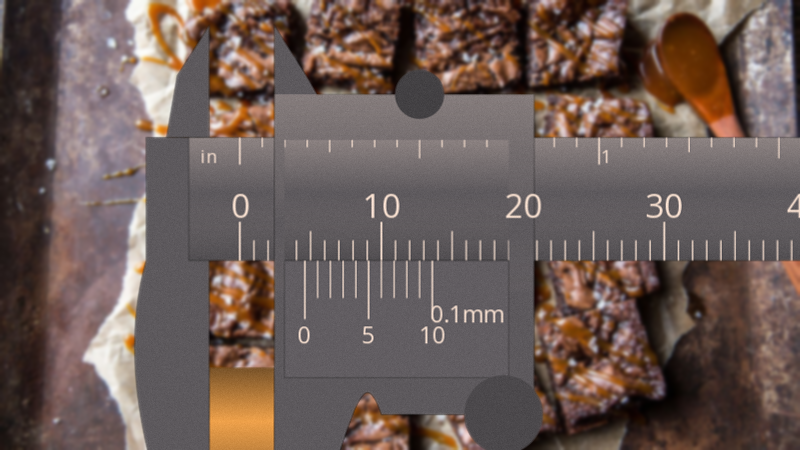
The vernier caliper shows 4.6 mm
